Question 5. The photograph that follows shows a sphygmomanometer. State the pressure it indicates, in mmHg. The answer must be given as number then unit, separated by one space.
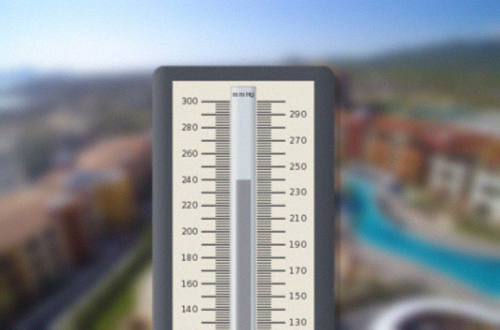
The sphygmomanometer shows 240 mmHg
